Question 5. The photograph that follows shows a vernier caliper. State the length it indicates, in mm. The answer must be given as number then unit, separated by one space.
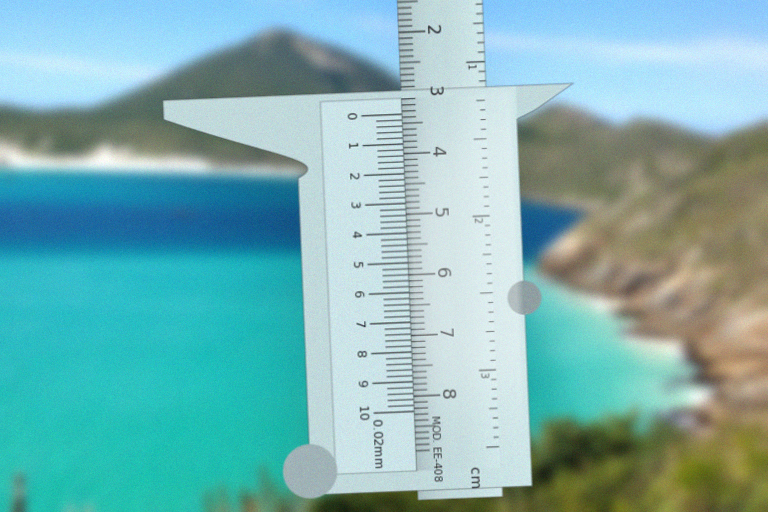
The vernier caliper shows 33.5 mm
